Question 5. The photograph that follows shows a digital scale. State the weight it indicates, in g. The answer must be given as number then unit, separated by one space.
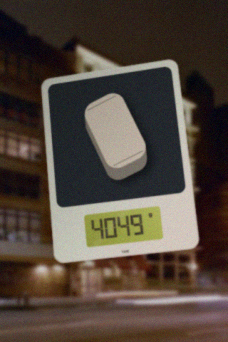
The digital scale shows 4049 g
